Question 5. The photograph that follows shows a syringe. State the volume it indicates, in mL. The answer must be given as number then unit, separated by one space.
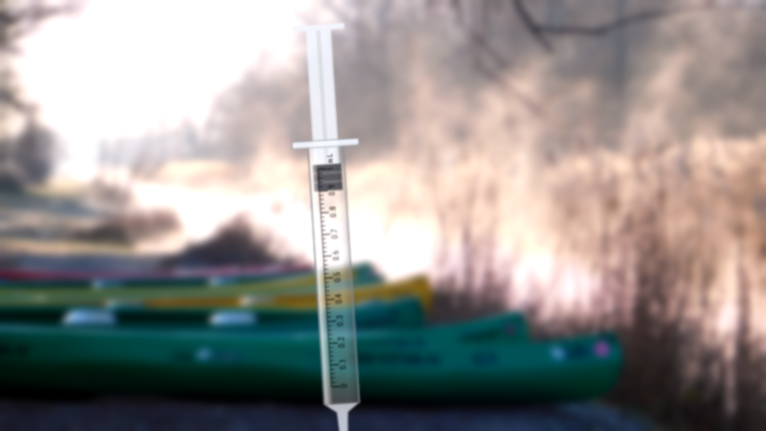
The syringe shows 0.9 mL
